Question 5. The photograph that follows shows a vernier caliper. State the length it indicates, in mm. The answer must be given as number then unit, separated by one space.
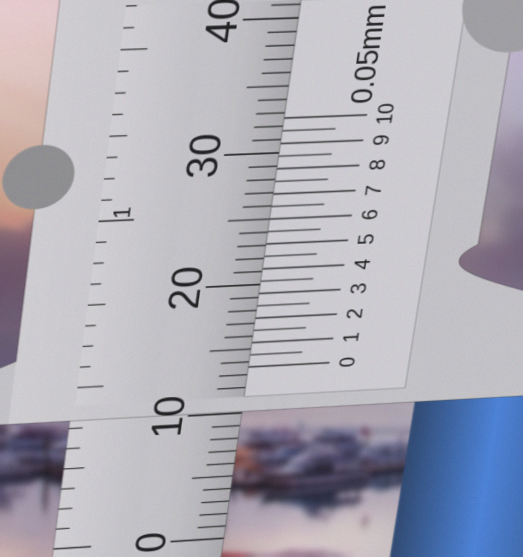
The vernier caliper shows 13.6 mm
